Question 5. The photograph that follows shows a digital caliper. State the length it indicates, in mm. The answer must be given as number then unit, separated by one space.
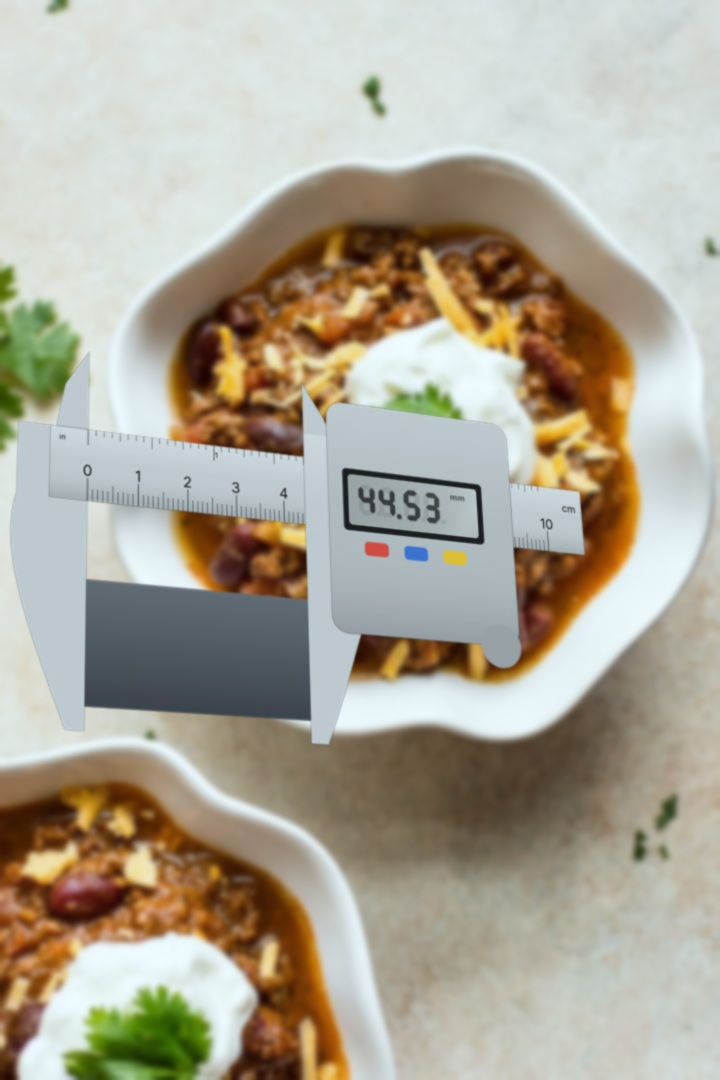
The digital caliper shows 44.53 mm
